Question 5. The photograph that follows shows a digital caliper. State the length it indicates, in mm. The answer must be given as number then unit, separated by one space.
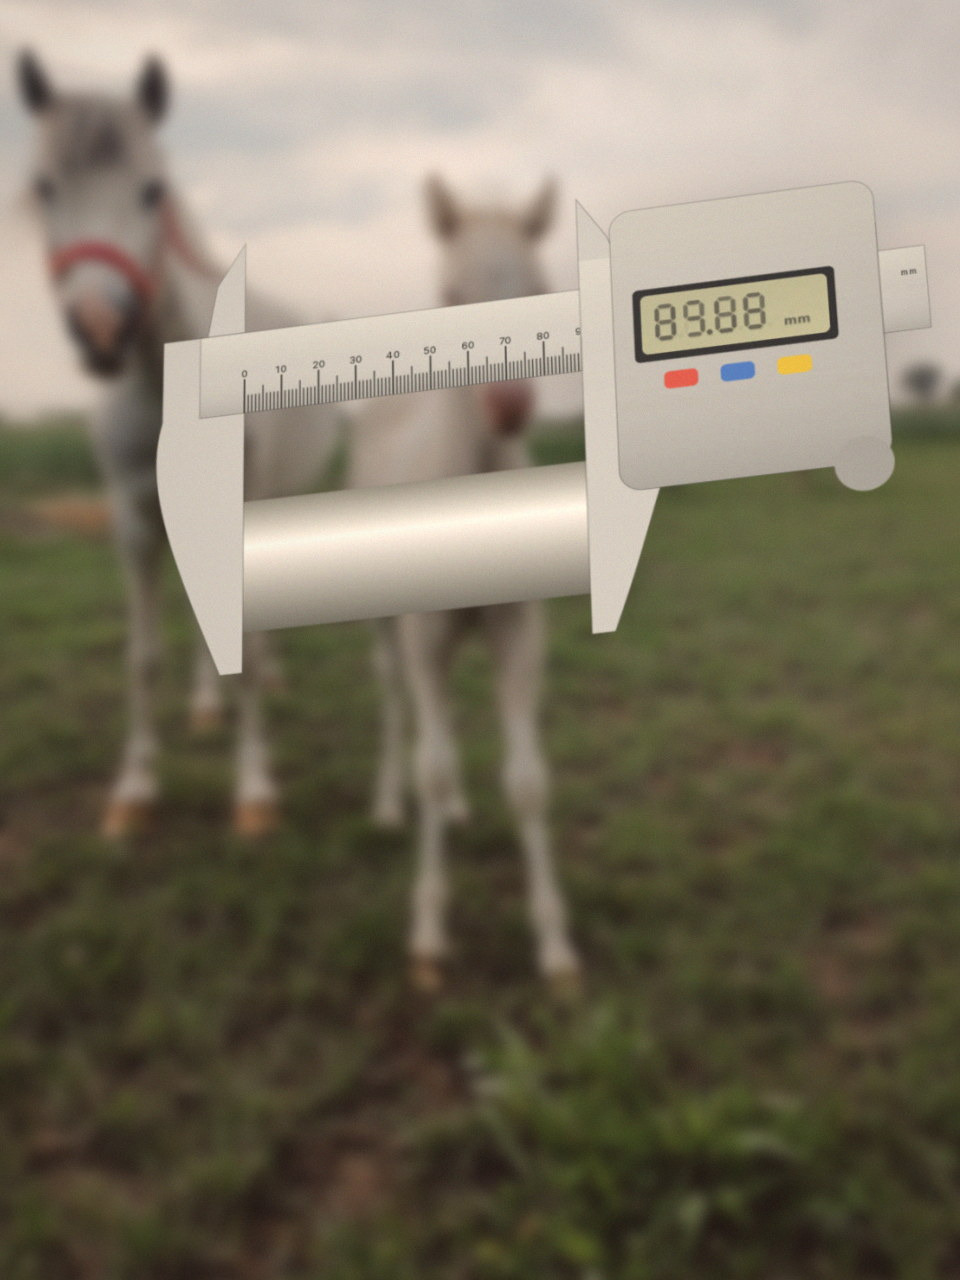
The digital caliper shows 89.88 mm
